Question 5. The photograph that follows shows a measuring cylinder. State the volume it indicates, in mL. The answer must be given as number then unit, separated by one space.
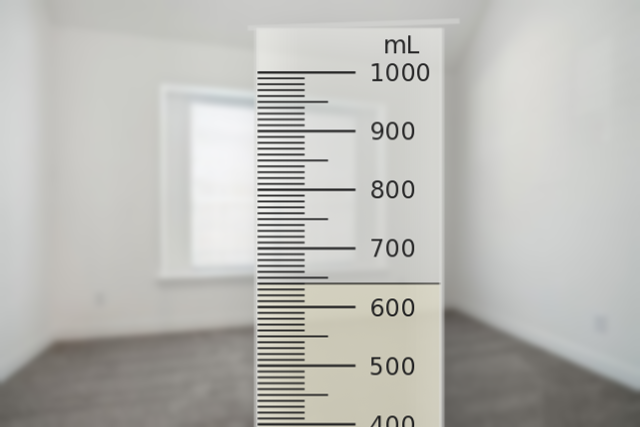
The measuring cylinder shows 640 mL
